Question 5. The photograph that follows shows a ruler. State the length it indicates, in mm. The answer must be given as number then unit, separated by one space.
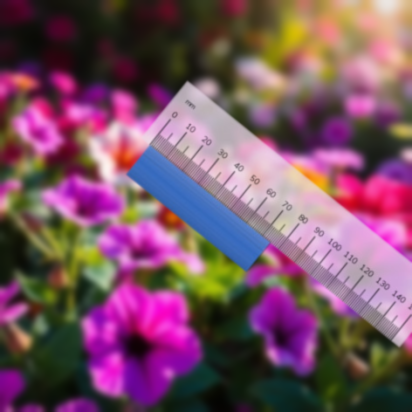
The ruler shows 75 mm
